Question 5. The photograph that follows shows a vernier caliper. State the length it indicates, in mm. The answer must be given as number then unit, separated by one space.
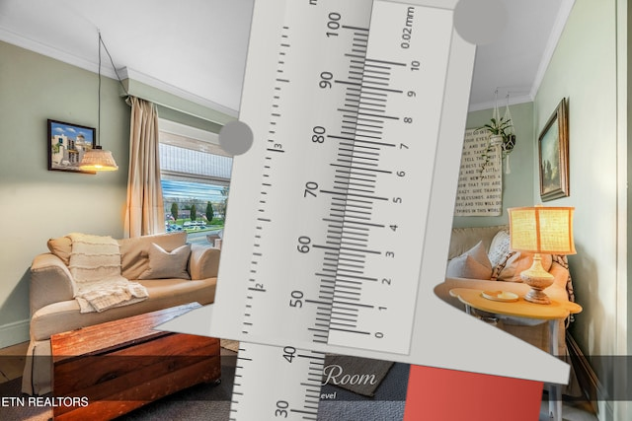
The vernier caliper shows 45.6 mm
